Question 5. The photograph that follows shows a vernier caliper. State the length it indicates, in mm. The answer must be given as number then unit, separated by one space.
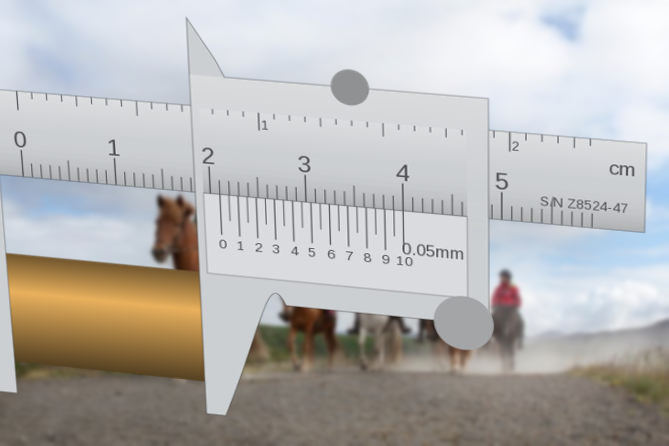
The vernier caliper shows 21.0 mm
